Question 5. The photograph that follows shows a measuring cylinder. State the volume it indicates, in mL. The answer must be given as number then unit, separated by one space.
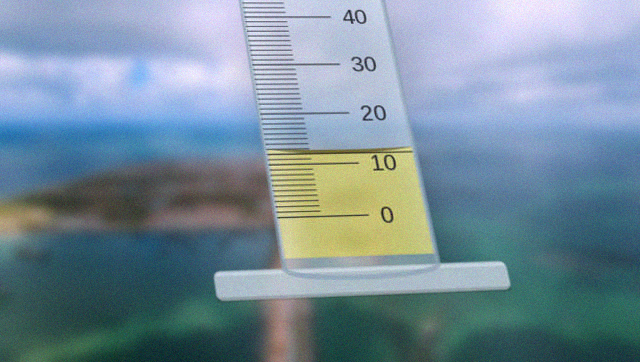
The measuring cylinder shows 12 mL
